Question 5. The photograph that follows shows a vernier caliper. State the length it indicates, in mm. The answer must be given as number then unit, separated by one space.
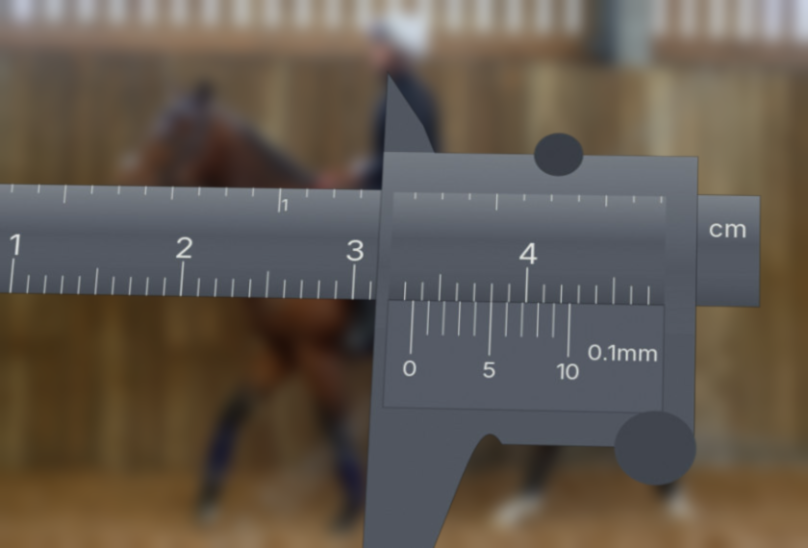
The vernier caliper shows 33.5 mm
